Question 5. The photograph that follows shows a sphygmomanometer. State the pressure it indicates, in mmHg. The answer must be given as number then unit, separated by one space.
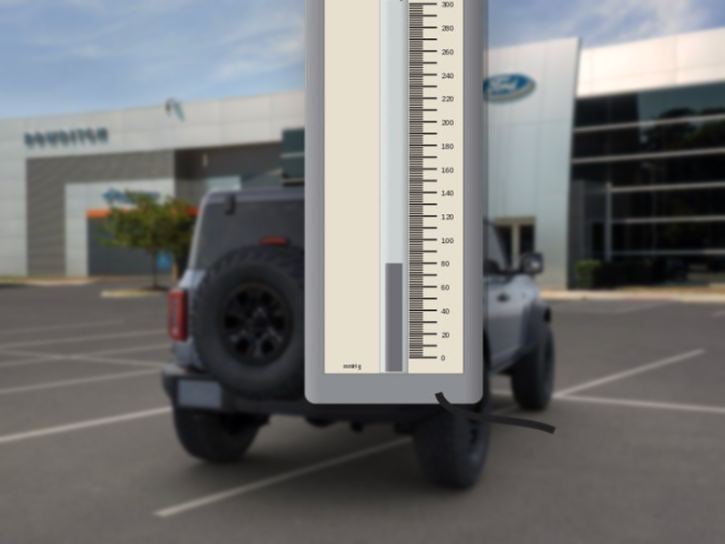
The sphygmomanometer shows 80 mmHg
